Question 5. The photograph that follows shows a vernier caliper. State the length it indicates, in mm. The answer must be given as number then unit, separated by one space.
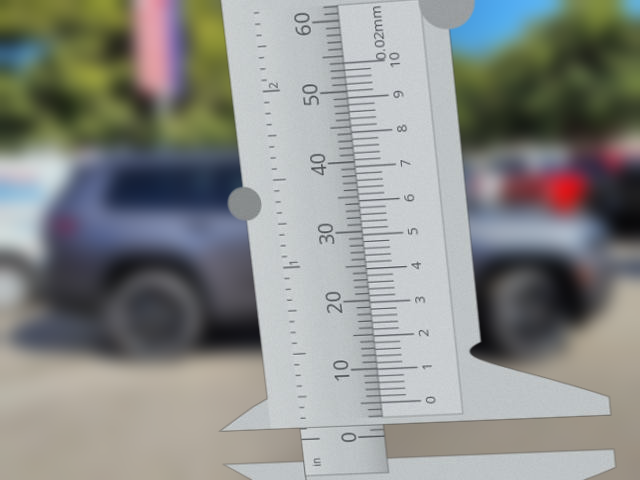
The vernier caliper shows 5.0 mm
